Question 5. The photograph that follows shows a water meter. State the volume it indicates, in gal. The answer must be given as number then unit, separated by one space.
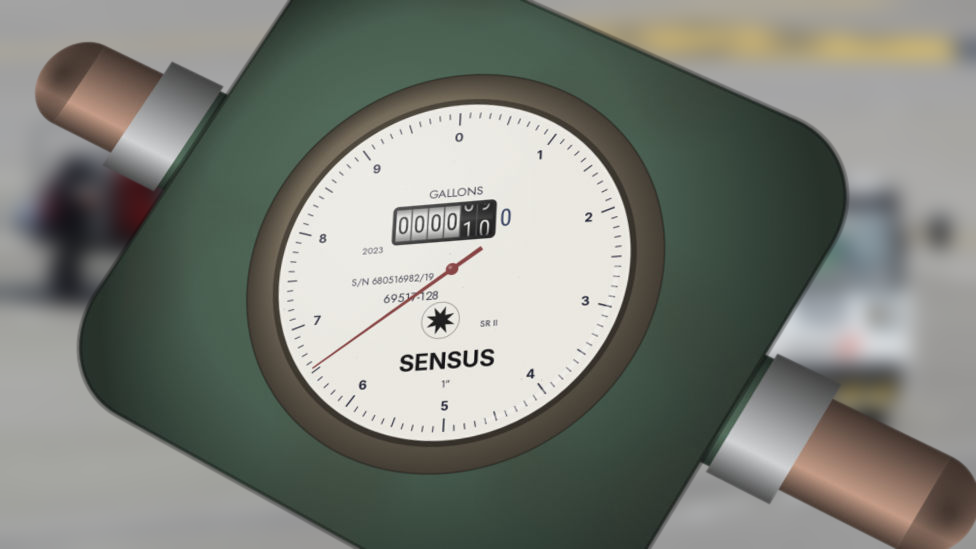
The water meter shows 96.5 gal
